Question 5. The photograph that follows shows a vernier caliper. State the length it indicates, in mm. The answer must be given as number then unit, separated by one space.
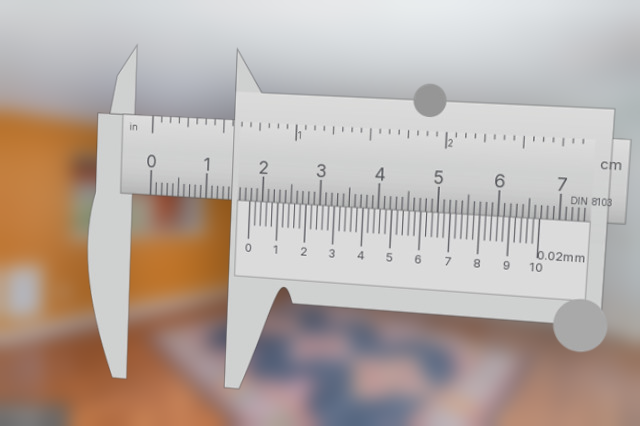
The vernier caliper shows 17.8 mm
